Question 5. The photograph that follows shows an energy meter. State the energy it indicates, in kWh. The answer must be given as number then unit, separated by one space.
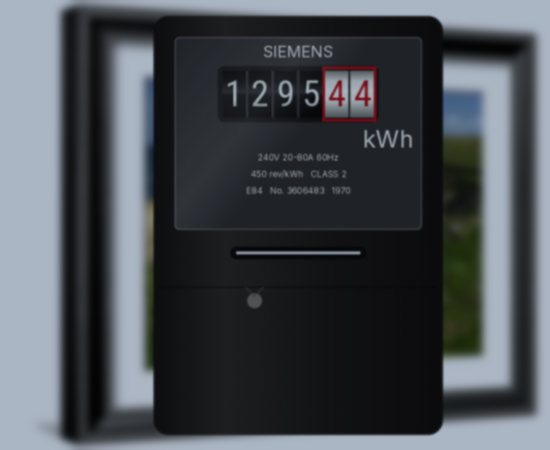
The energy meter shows 1295.44 kWh
